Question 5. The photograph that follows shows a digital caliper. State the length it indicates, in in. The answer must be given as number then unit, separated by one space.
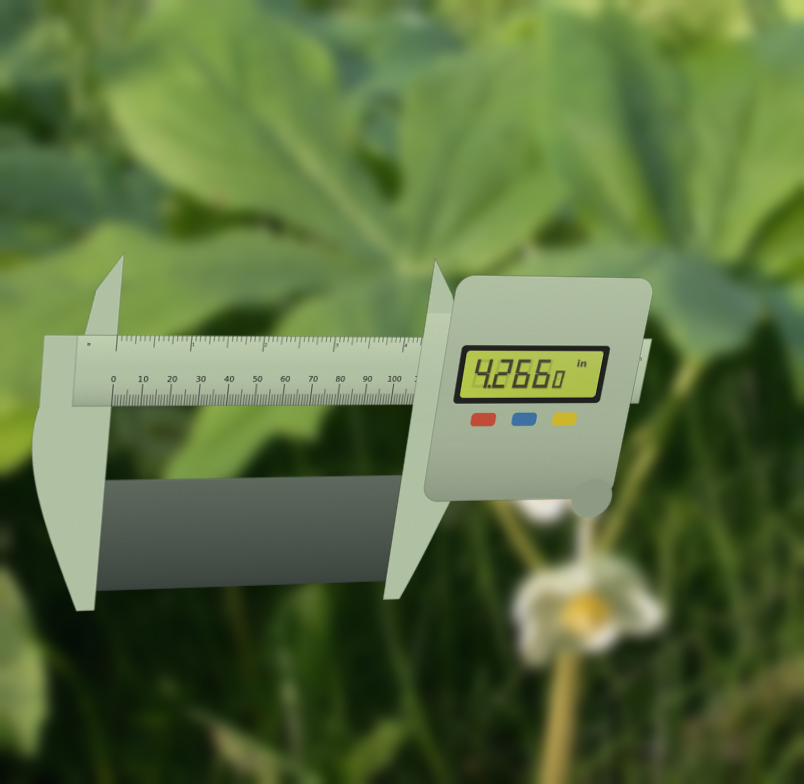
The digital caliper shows 4.2660 in
